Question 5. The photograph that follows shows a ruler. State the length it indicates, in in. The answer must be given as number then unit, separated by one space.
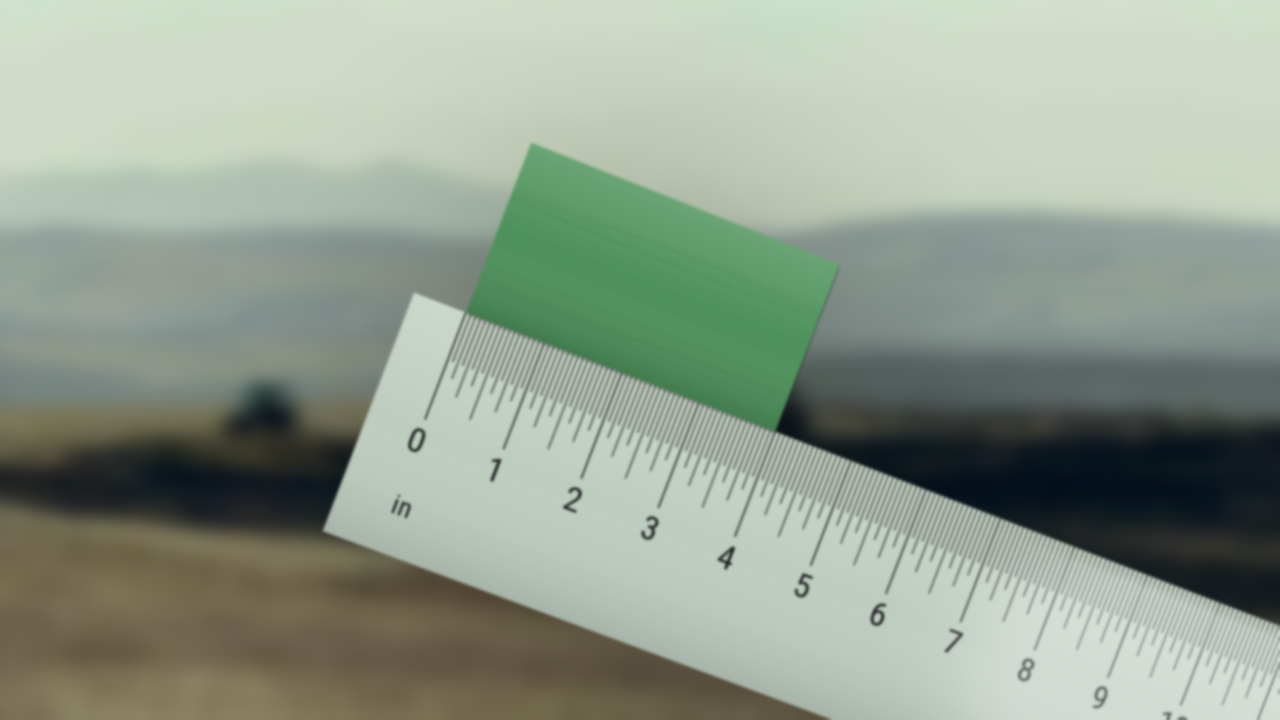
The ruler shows 4 in
